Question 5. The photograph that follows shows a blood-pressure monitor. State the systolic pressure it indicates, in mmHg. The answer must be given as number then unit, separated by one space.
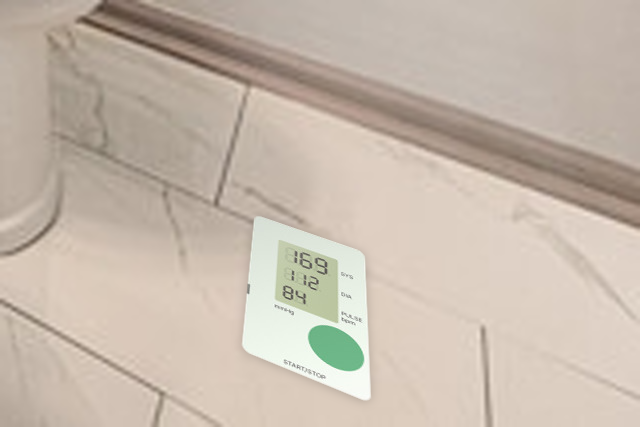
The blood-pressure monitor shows 169 mmHg
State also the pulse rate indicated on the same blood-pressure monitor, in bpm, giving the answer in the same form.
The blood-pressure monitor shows 84 bpm
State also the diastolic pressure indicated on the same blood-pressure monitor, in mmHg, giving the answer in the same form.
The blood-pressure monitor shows 112 mmHg
